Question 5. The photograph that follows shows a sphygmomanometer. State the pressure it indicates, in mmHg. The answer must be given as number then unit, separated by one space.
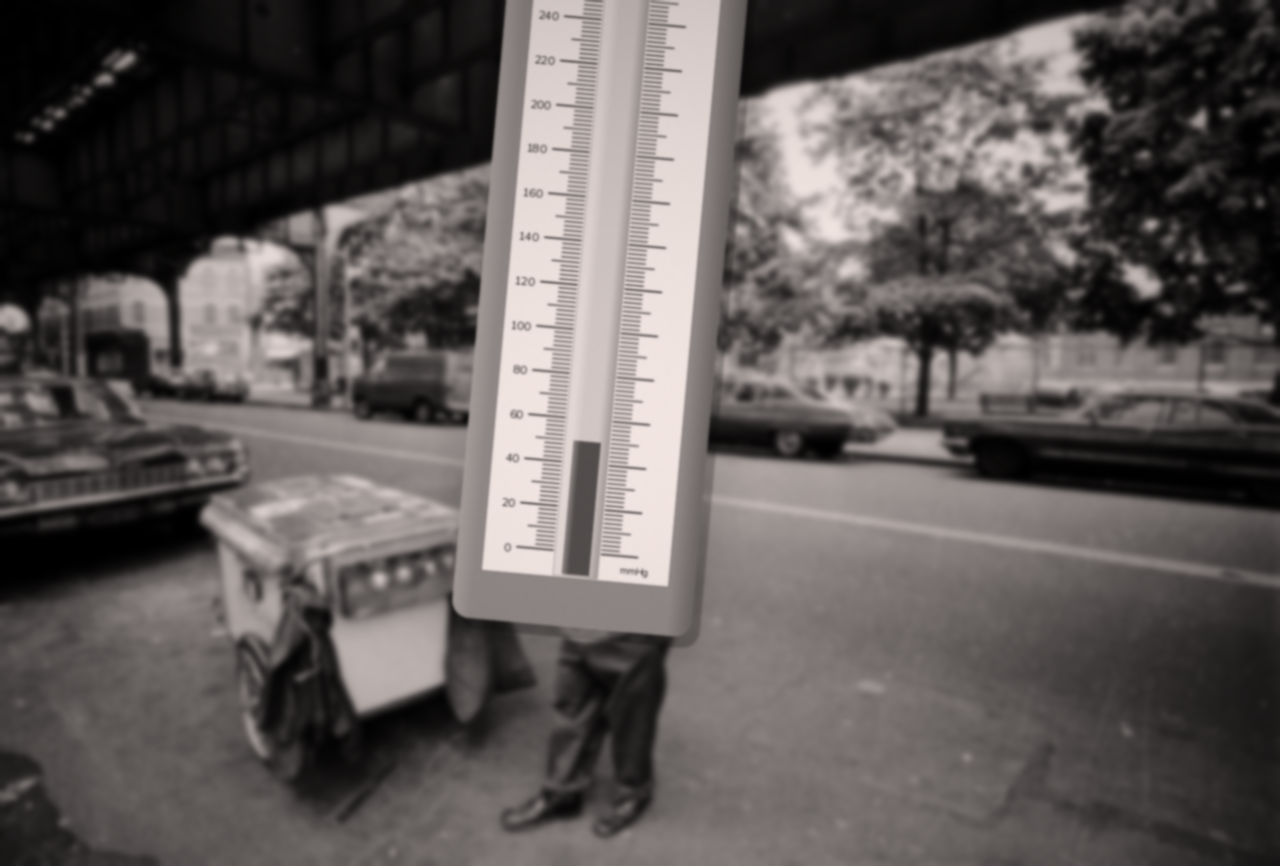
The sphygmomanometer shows 50 mmHg
